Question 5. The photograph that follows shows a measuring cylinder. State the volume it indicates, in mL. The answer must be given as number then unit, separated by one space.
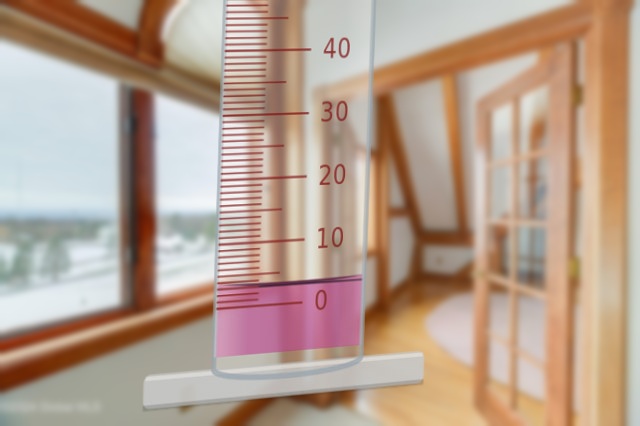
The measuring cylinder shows 3 mL
